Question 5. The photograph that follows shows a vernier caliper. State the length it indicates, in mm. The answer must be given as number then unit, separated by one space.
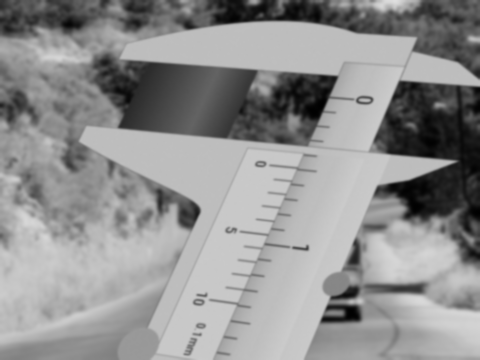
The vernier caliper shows 4.9 mm
